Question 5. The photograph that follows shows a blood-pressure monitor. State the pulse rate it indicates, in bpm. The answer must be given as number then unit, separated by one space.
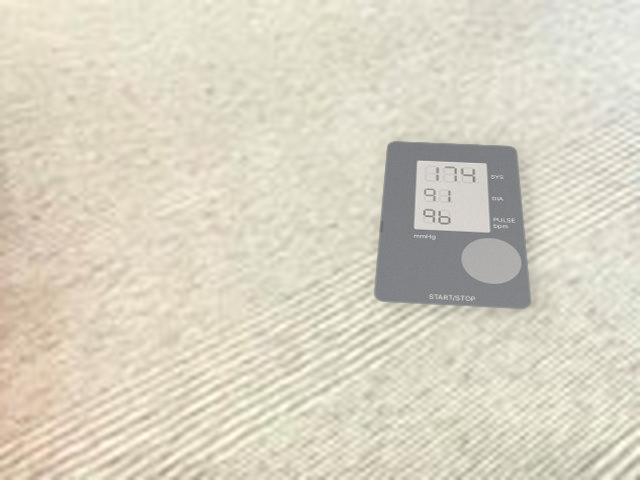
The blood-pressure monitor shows 96 bpm
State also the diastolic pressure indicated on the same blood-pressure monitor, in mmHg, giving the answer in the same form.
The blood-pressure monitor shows 91 mmHg
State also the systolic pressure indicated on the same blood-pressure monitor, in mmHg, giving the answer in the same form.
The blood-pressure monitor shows 174 mmHg
